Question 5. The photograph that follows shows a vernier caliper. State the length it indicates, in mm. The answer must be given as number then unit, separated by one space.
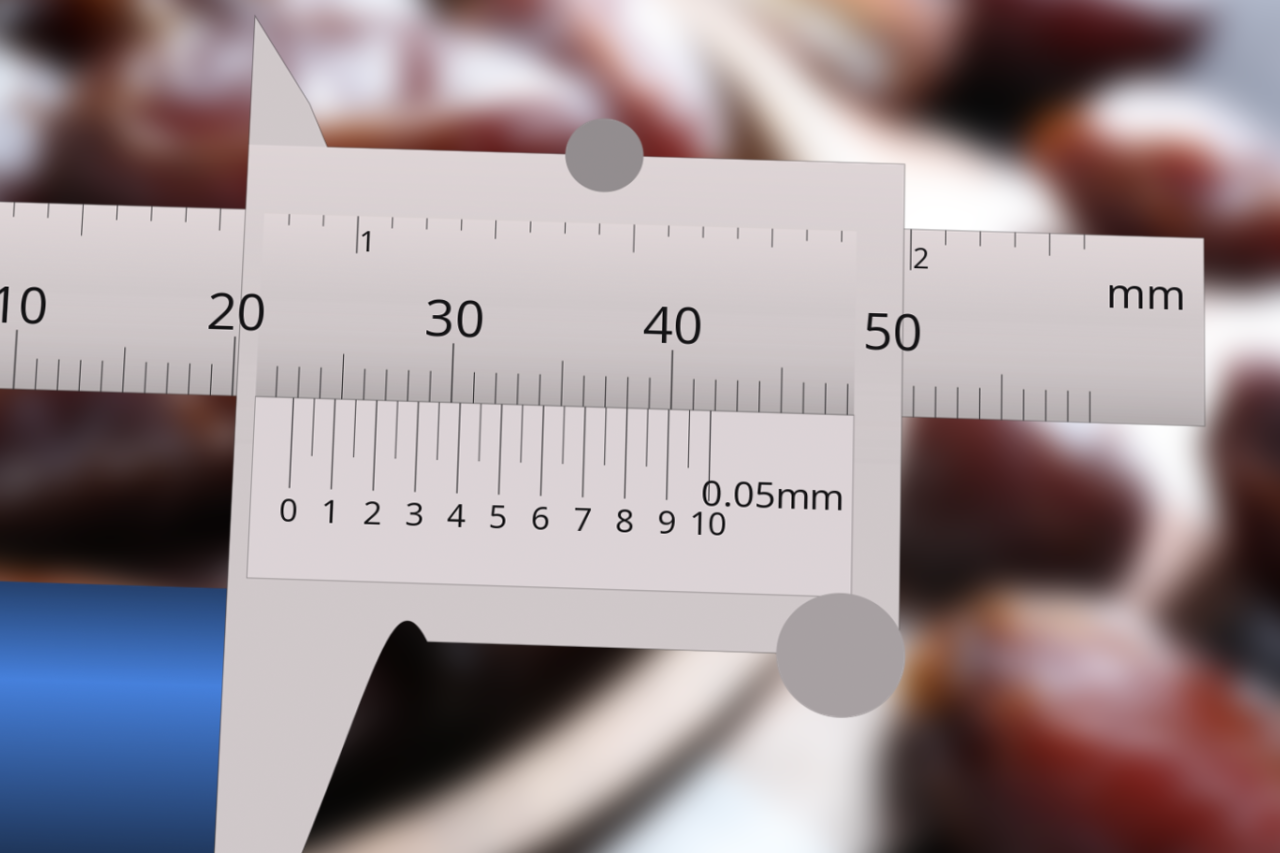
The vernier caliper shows 22.8 mm
